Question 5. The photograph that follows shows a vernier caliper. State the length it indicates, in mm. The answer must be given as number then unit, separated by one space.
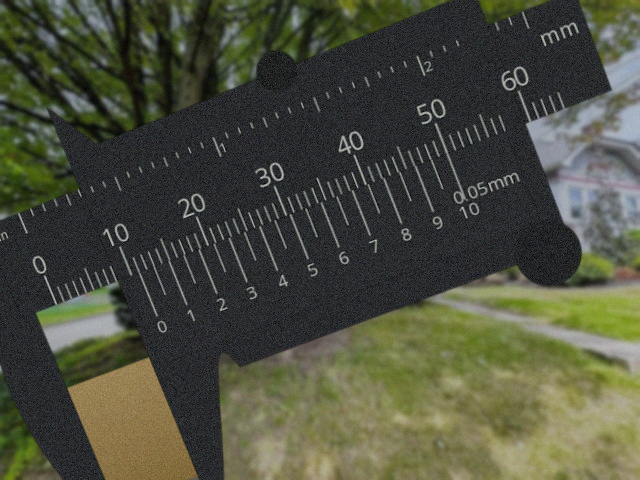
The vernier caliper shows 11.0 mm
